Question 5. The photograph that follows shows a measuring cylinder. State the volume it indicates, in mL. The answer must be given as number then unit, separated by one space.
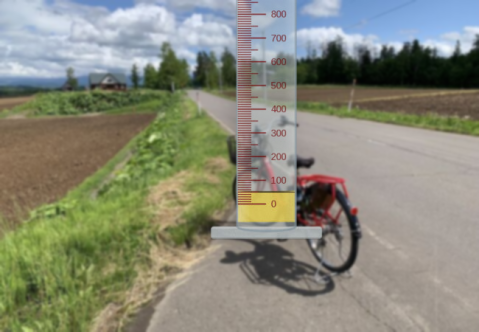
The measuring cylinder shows 50 mL
